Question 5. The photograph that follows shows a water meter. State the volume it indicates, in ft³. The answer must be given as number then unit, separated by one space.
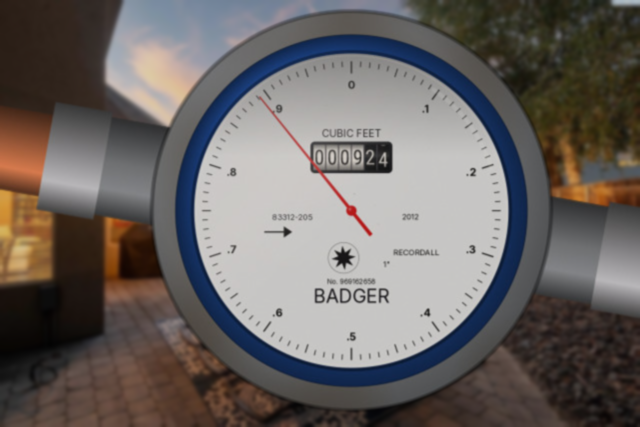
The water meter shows 923.89 ft³
